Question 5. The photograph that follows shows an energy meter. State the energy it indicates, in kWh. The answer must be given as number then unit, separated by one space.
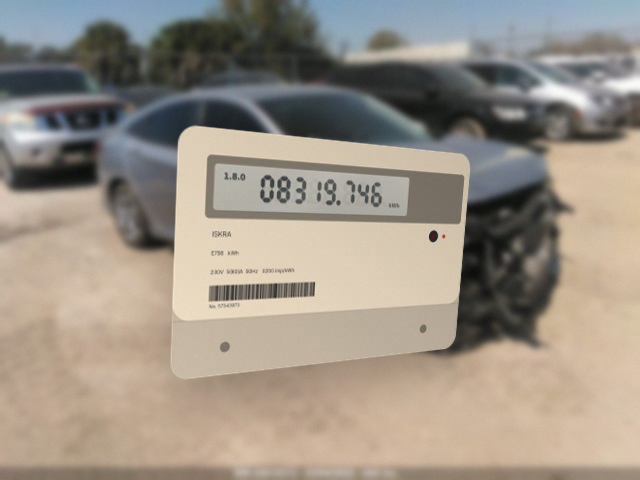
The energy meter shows 8319.746 kWh
